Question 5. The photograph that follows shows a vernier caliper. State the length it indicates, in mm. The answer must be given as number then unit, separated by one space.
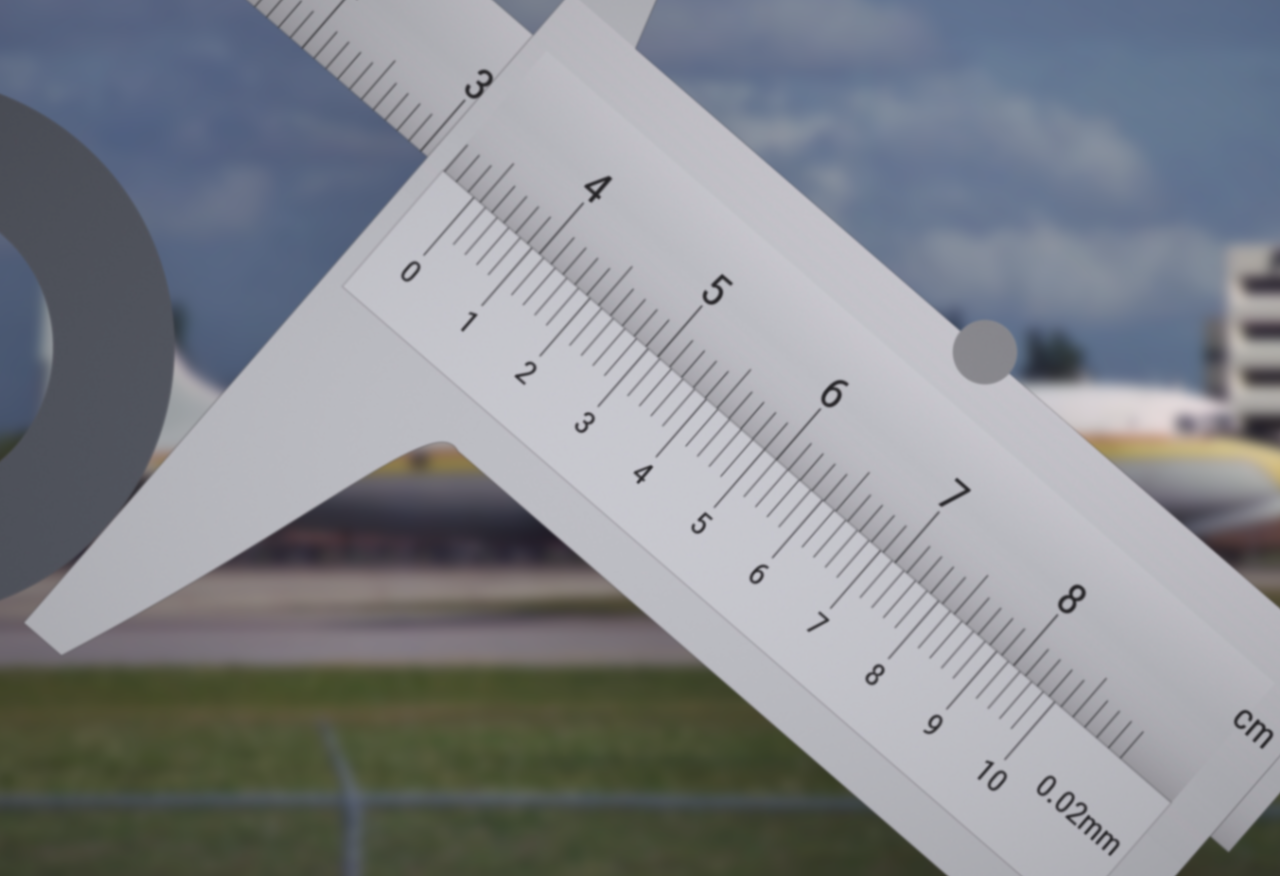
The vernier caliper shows 34.5 mm
